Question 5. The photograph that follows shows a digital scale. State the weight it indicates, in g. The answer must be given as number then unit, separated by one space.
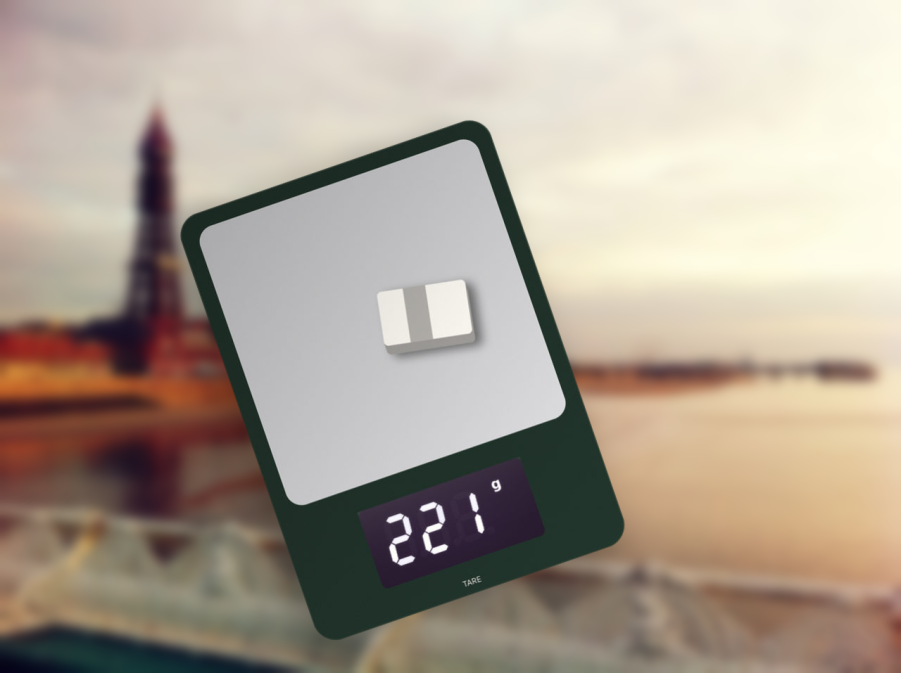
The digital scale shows 221 g
